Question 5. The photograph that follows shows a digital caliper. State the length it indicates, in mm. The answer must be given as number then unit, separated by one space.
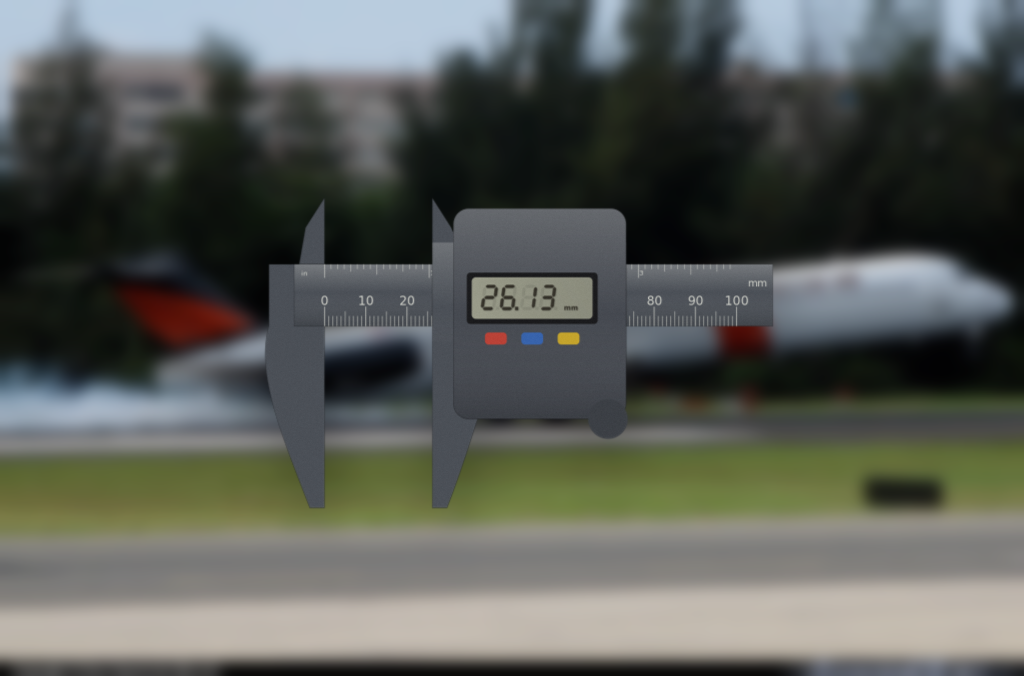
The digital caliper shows 26.13 mm
